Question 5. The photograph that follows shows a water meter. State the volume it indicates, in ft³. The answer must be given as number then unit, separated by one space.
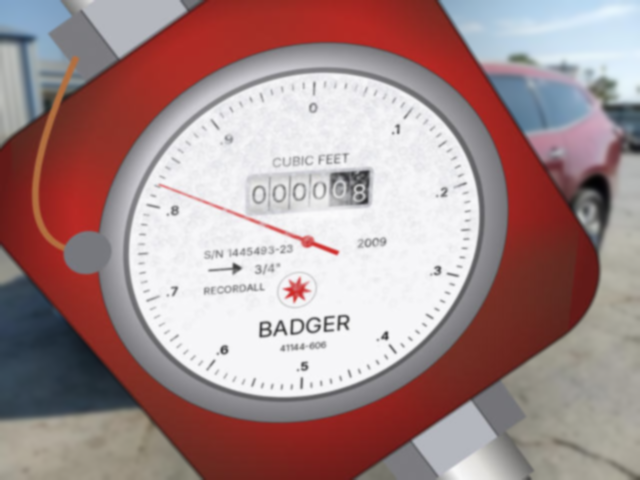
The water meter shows 7.82 ft³
